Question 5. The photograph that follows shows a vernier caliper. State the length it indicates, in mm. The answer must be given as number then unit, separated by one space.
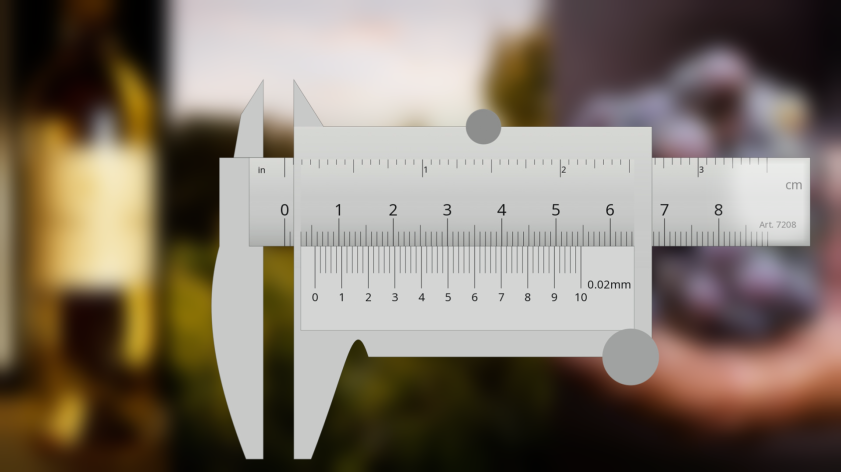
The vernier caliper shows 5.6 mm
